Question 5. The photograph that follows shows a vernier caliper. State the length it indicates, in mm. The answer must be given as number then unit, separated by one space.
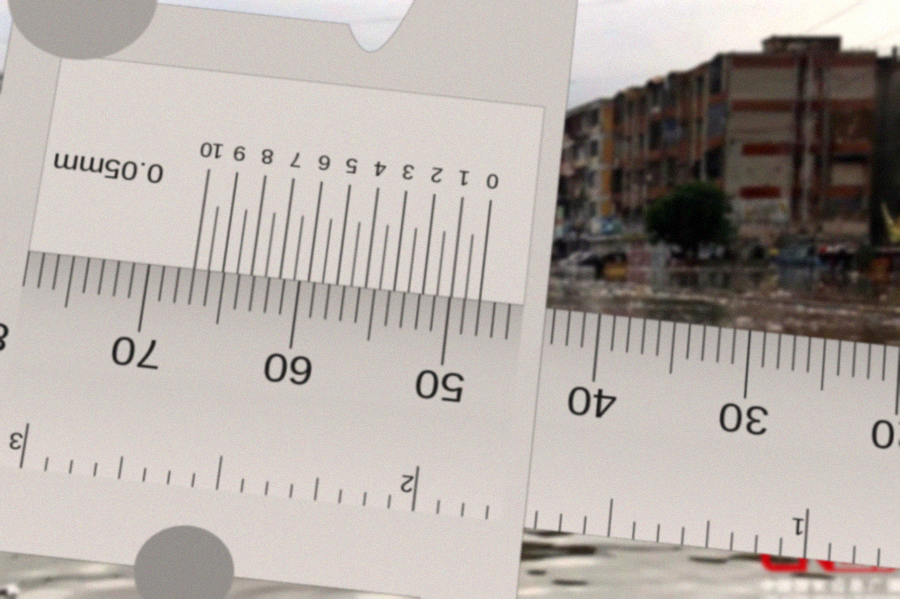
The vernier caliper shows 48.0 mm
